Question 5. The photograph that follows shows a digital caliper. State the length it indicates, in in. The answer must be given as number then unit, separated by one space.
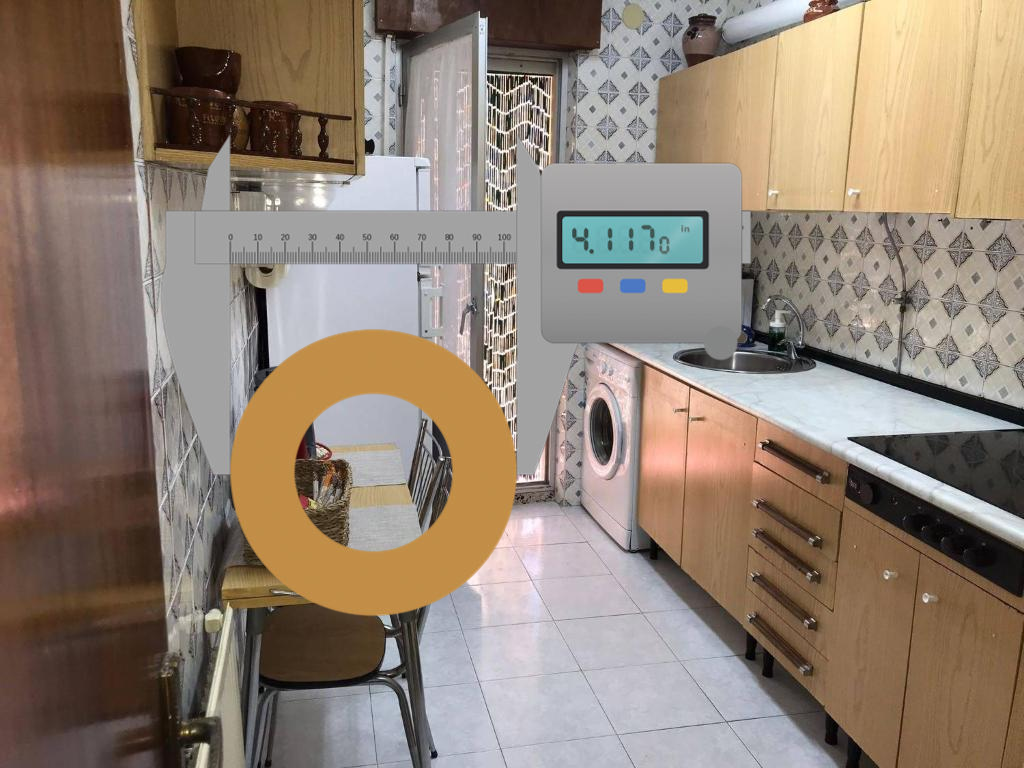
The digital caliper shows 4.1170 in
